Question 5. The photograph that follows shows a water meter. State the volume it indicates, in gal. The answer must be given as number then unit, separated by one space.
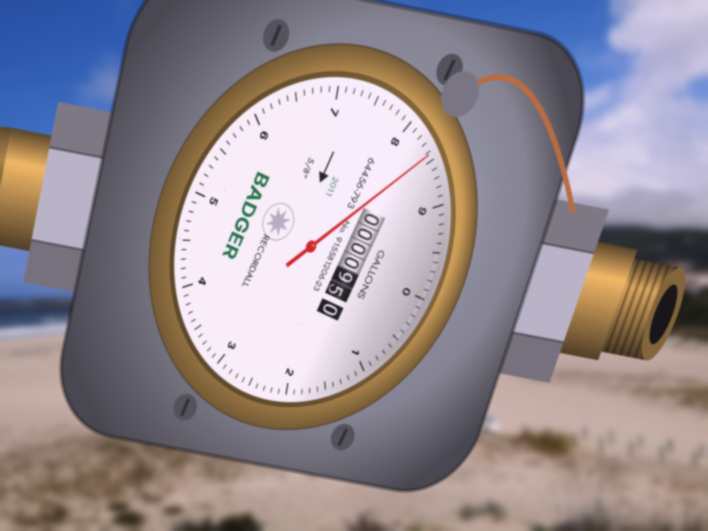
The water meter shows 948.4 gal
